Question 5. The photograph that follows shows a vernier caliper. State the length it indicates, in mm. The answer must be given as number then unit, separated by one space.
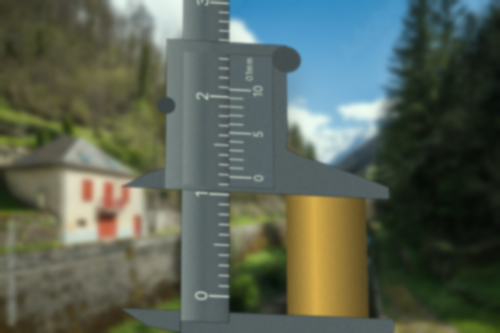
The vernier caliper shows 11.8 mm
